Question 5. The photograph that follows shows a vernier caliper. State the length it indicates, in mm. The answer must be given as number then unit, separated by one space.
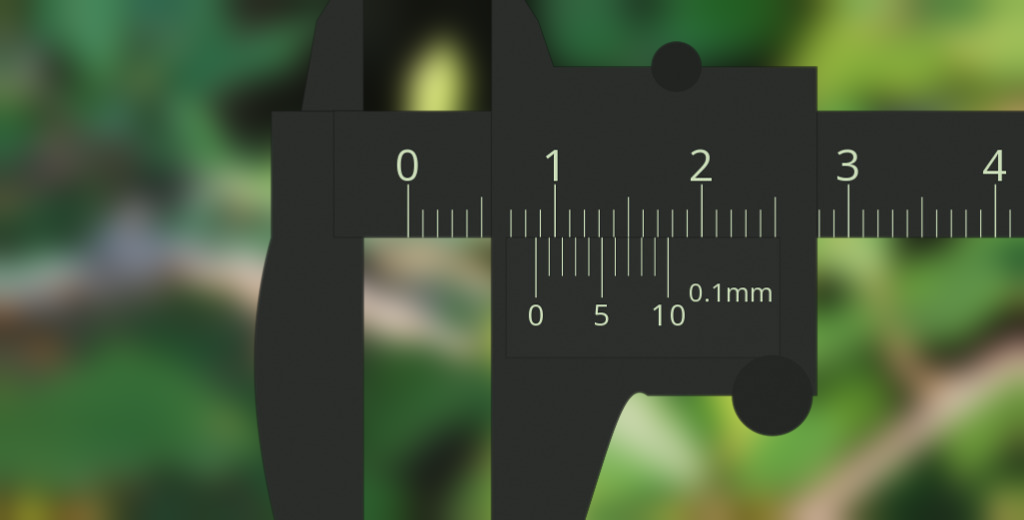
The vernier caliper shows 8.7 mm
